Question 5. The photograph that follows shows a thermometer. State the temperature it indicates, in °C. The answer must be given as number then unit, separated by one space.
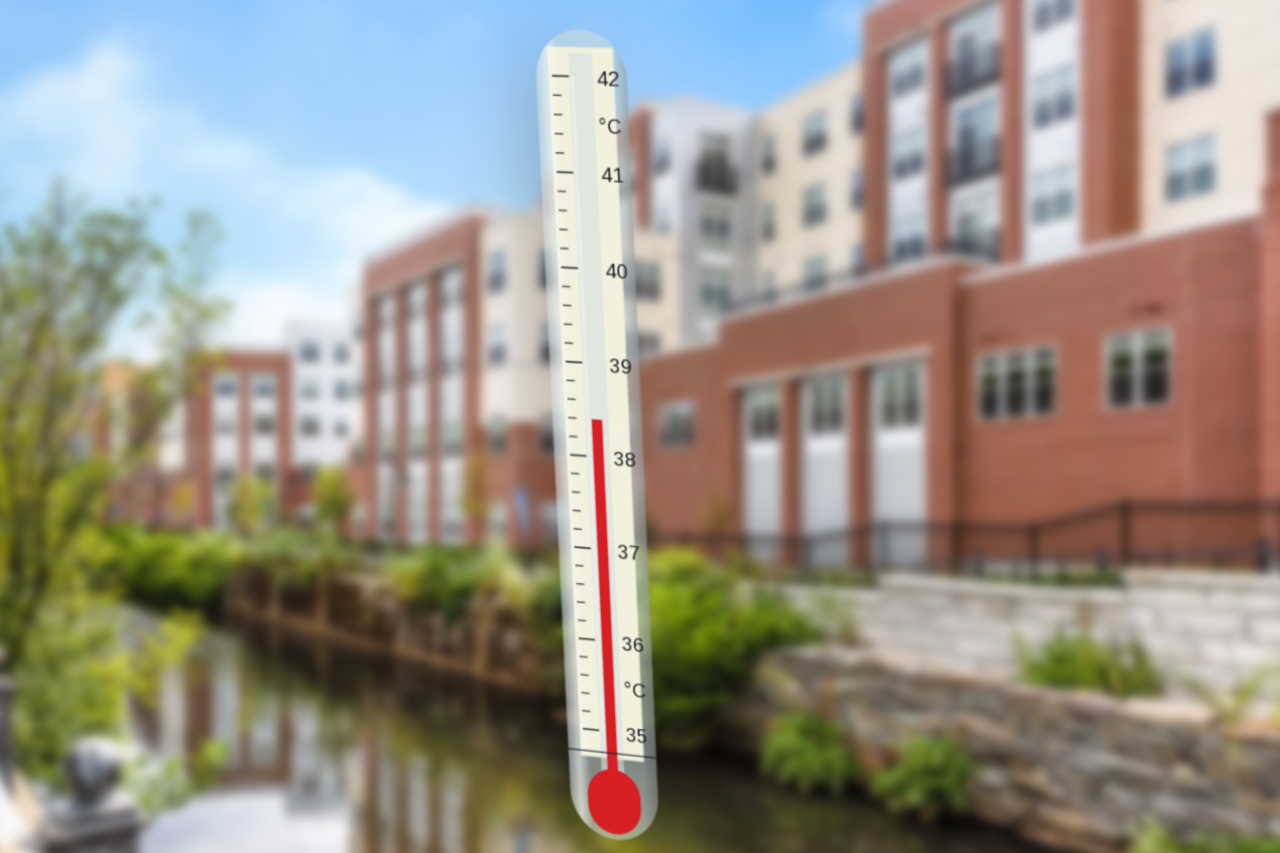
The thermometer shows 38.4 °C
